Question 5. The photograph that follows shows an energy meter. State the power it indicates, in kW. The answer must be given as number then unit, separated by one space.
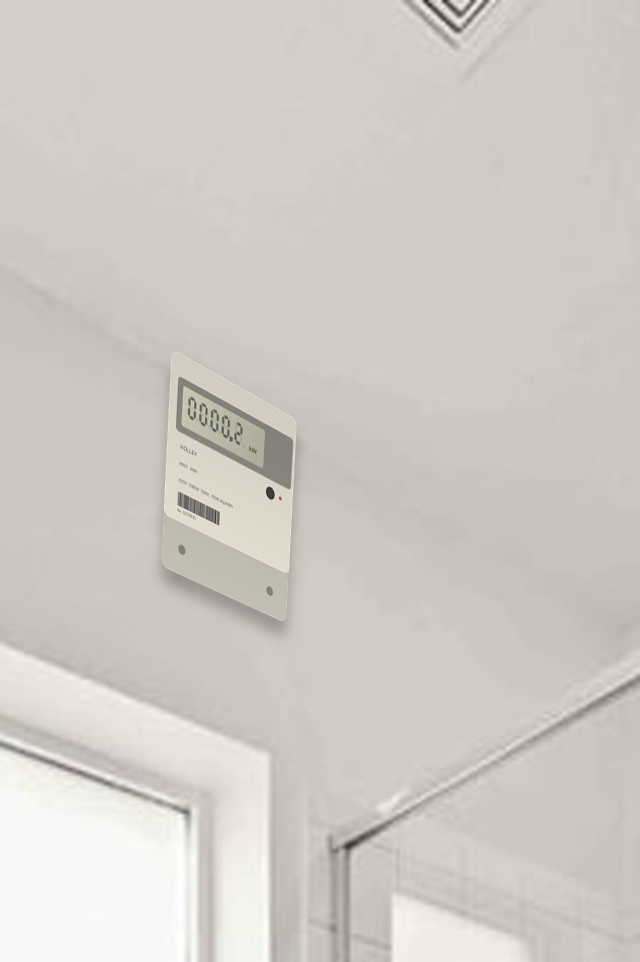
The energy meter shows 0.2 kW
